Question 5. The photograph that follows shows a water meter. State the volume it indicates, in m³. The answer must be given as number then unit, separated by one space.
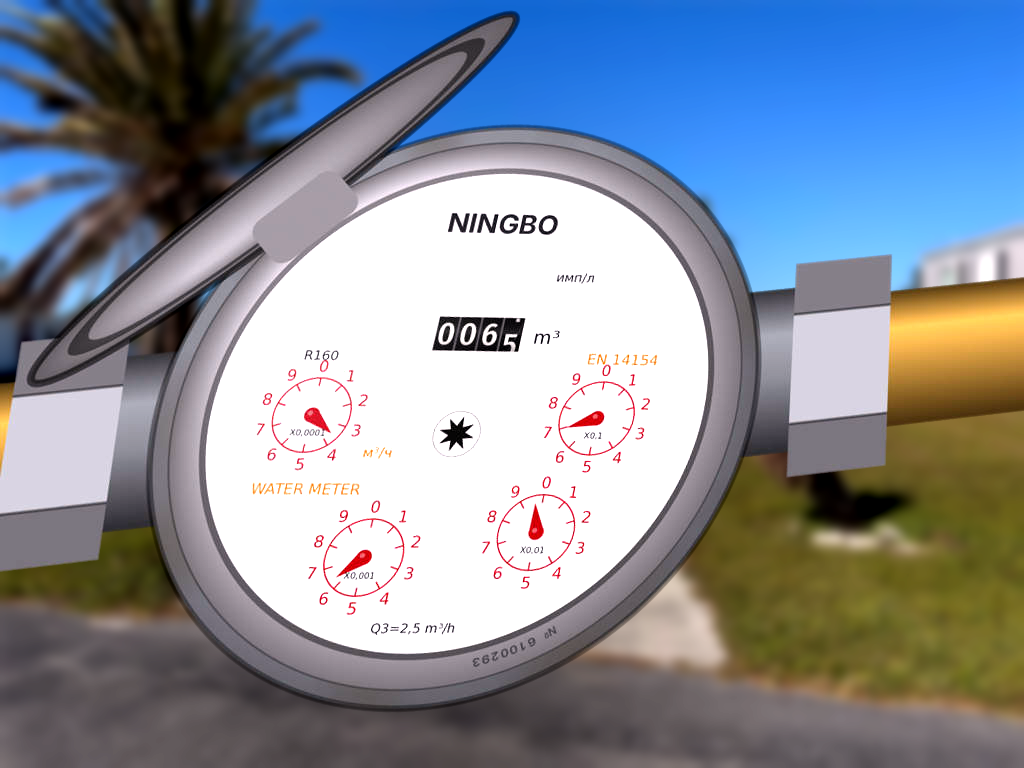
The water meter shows 64.6963 m³
